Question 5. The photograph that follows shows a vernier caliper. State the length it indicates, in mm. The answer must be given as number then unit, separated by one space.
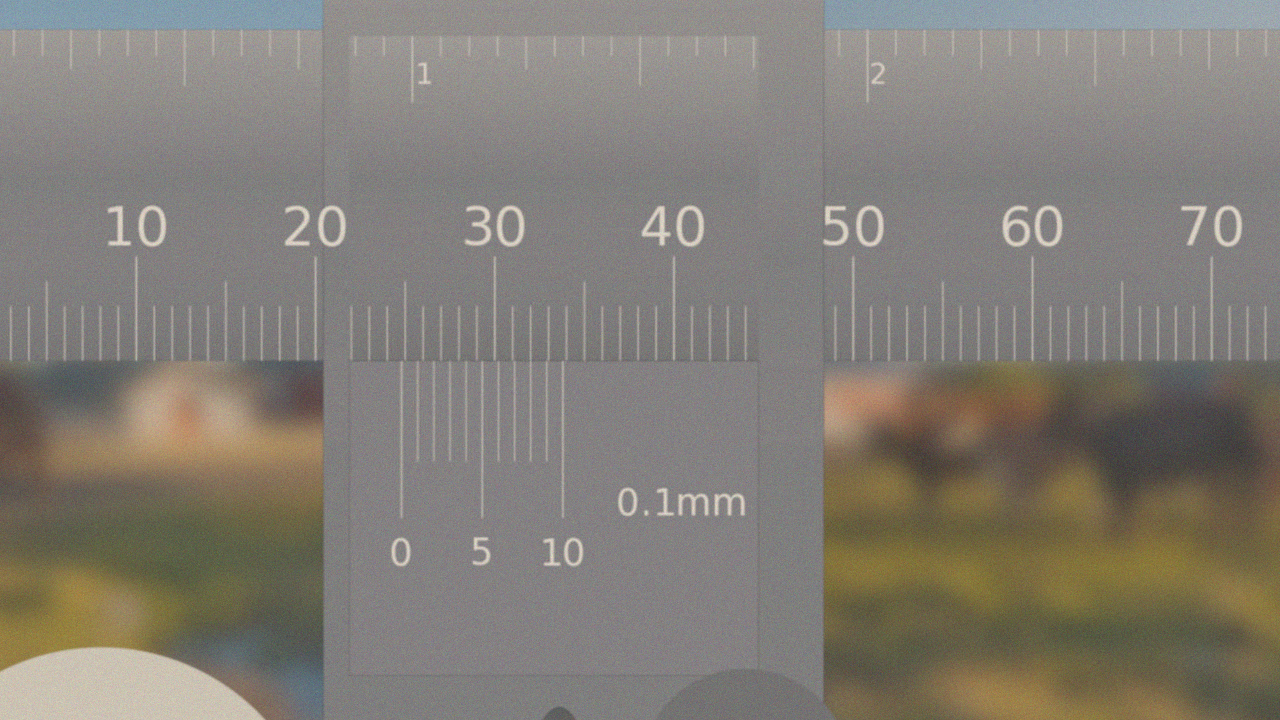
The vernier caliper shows 24.8 mm
